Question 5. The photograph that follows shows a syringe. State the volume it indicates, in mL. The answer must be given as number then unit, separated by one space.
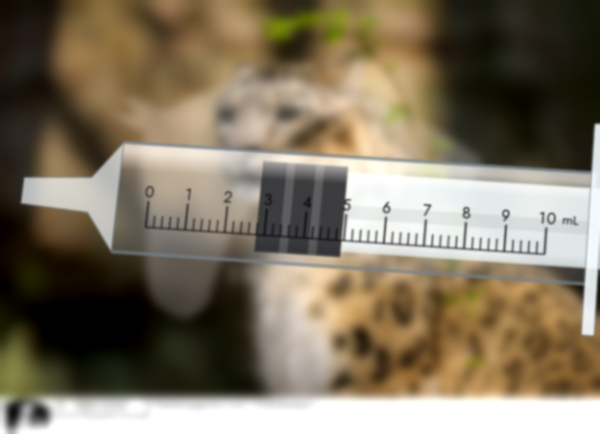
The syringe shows 2.8 mL
